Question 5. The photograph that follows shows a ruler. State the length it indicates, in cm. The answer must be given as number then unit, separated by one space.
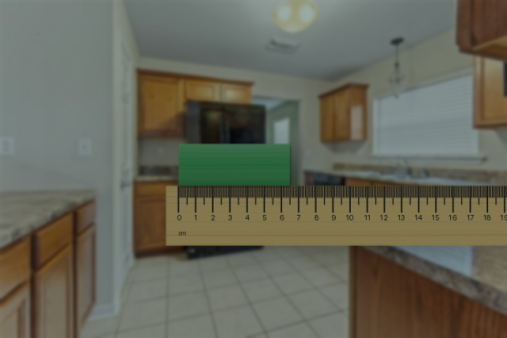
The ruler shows 6.5 cm
